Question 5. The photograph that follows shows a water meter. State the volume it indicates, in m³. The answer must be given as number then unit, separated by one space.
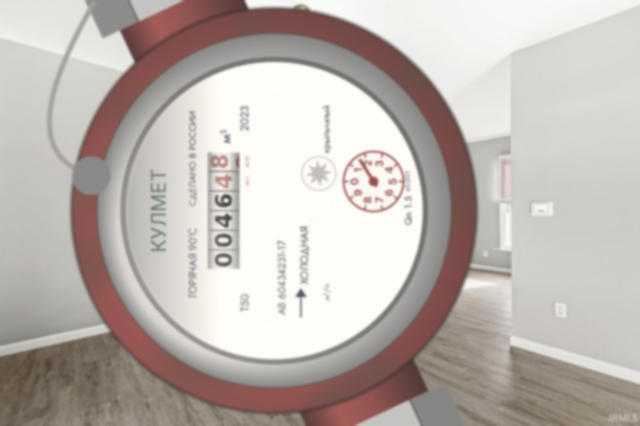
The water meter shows 46.481 m³
